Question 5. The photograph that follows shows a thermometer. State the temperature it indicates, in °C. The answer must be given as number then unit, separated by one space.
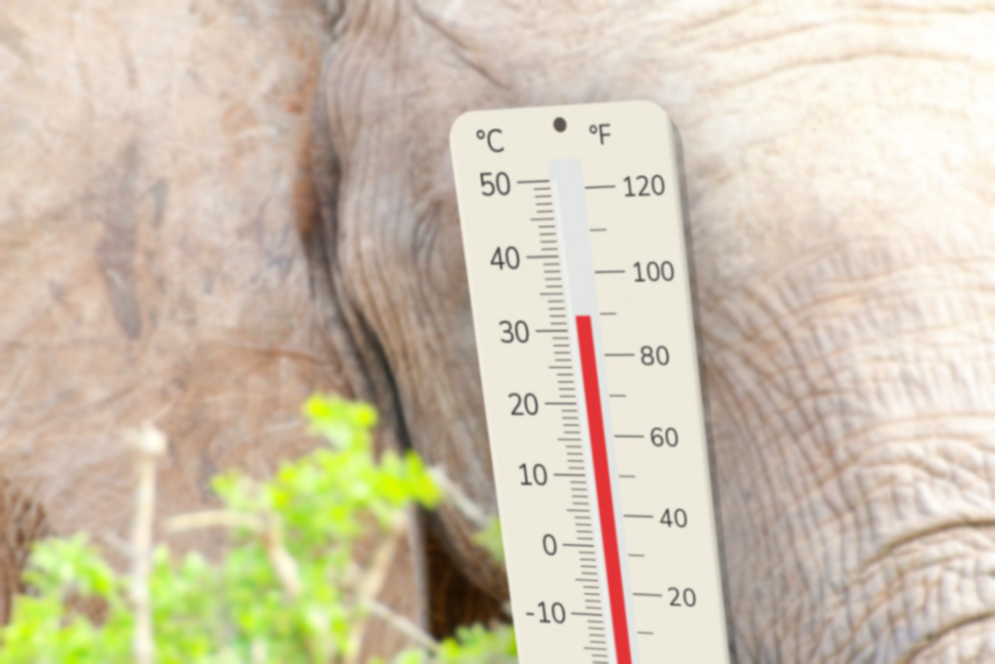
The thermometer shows 32 °C
